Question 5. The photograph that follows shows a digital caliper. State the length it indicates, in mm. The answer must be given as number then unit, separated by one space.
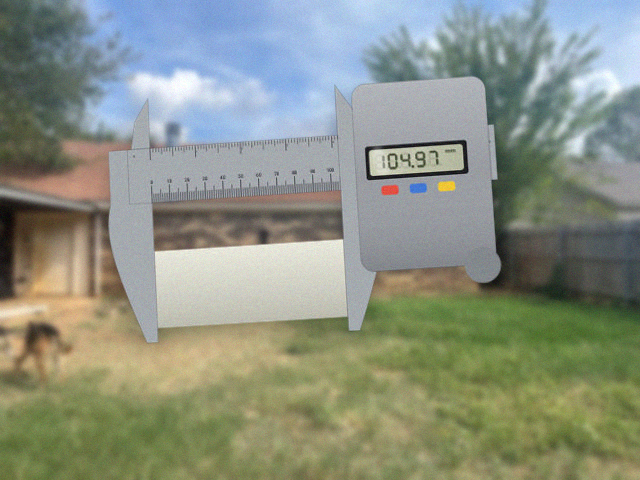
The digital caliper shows 104.97 mm
